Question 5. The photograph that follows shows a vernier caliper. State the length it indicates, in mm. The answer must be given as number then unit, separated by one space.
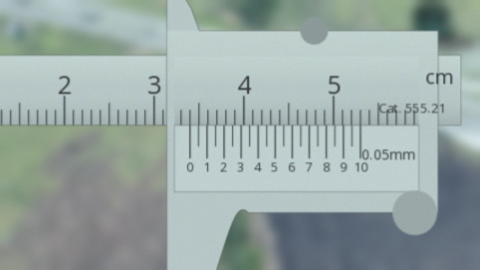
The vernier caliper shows 34.0 mm
